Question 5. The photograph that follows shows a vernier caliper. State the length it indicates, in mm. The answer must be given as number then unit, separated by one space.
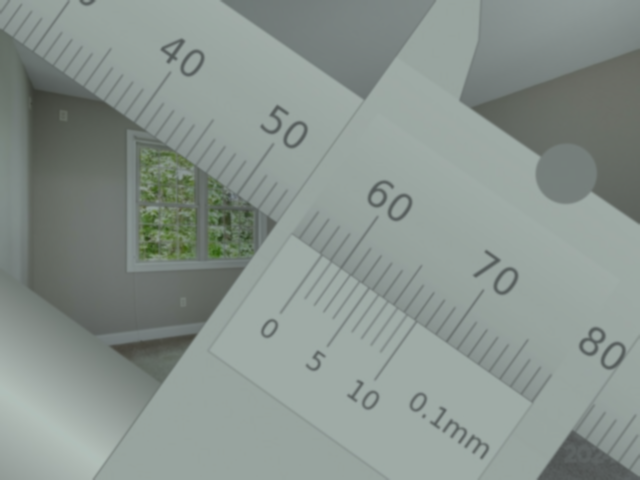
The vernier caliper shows 58.2 mm
